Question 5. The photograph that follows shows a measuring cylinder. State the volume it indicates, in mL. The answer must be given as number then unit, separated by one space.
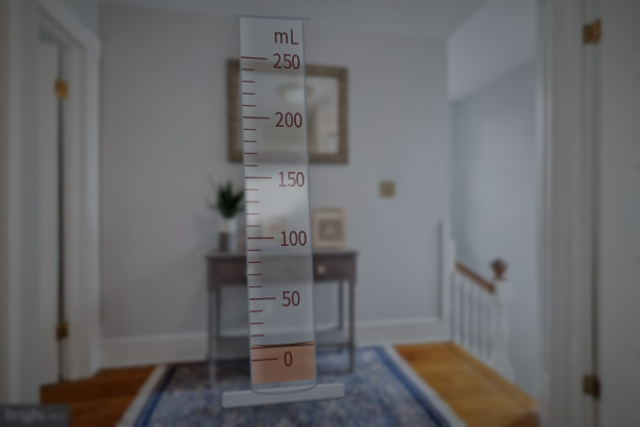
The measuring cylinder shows 10 mL
